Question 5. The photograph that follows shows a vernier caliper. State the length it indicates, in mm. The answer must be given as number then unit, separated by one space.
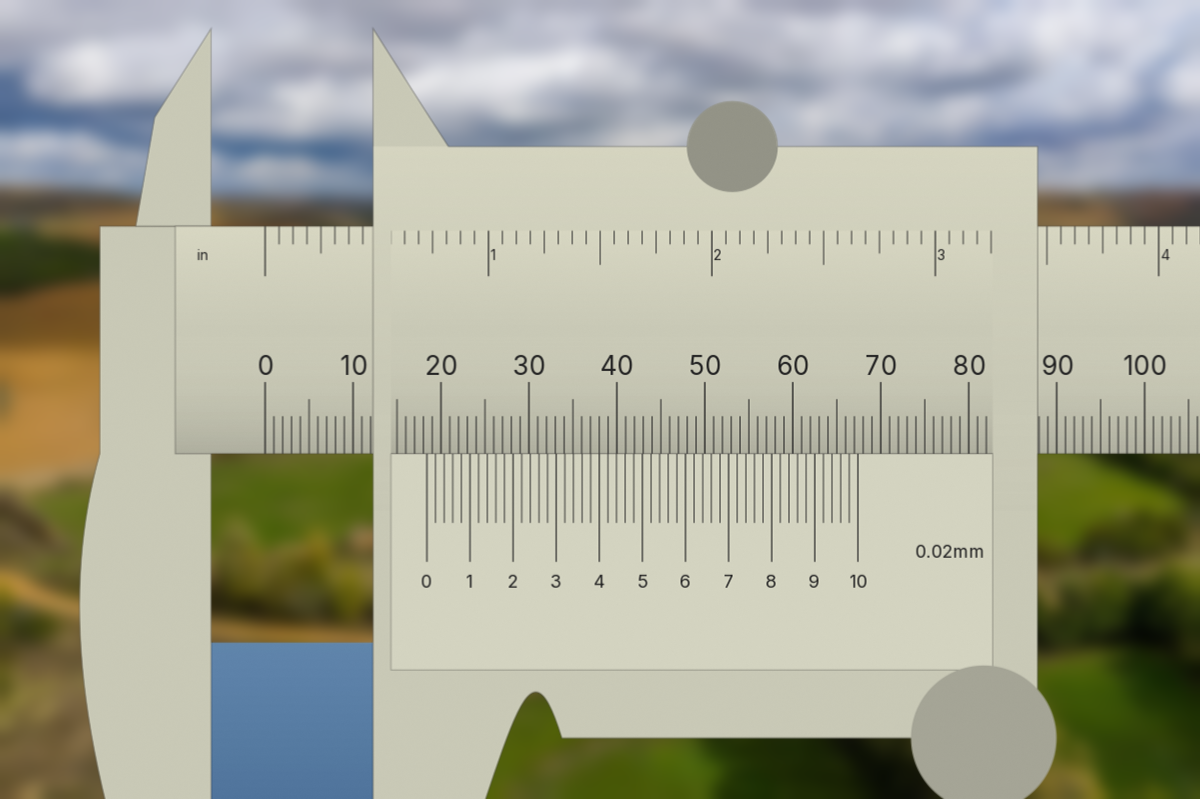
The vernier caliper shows 18.4 mm
